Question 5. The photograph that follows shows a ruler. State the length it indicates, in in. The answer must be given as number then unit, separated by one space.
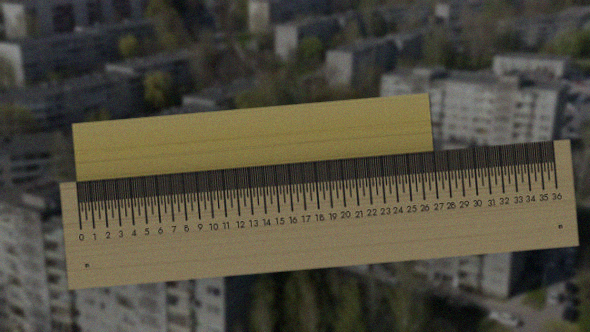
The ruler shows 27 in
